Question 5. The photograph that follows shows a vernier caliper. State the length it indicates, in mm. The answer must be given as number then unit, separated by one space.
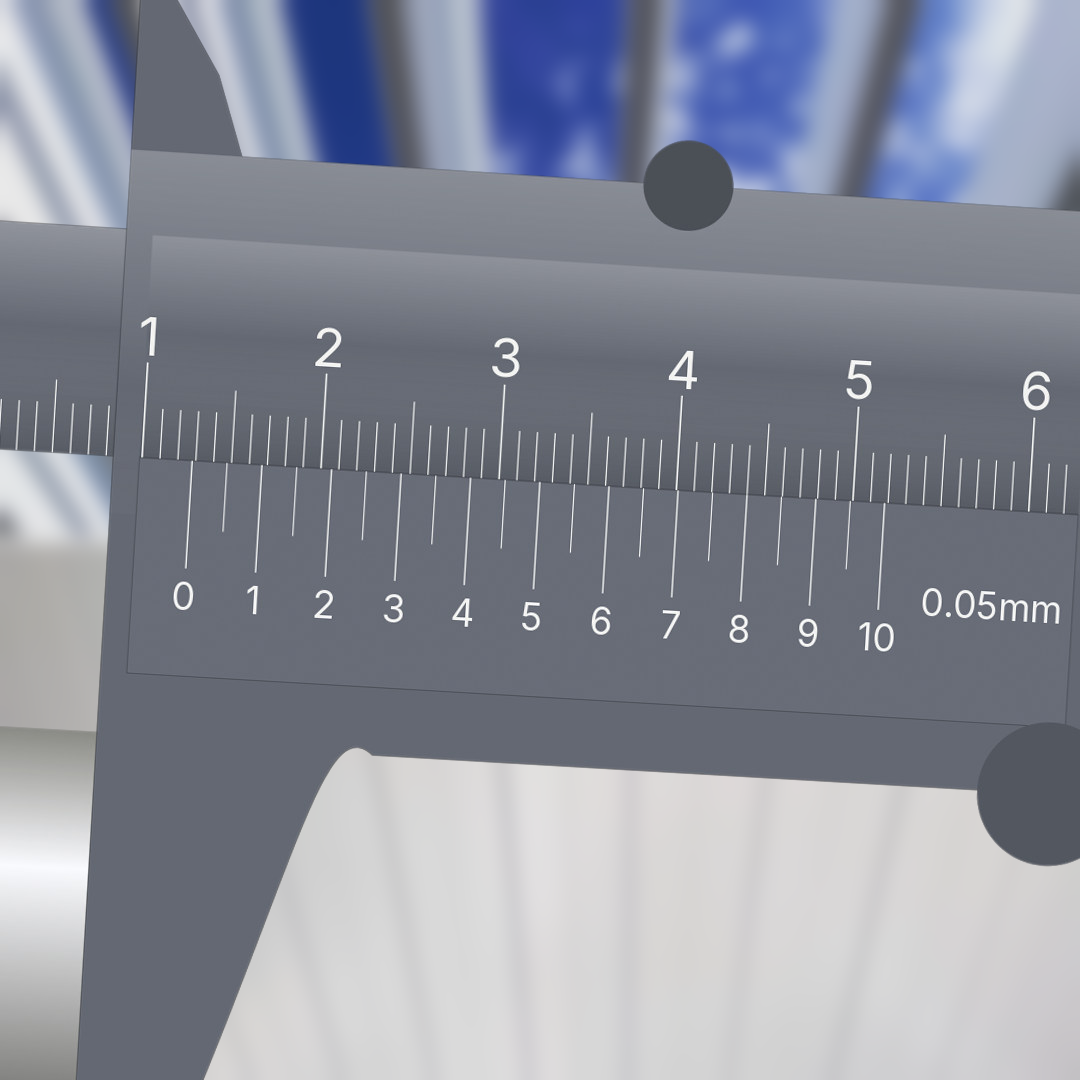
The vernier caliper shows 12.8 mm
